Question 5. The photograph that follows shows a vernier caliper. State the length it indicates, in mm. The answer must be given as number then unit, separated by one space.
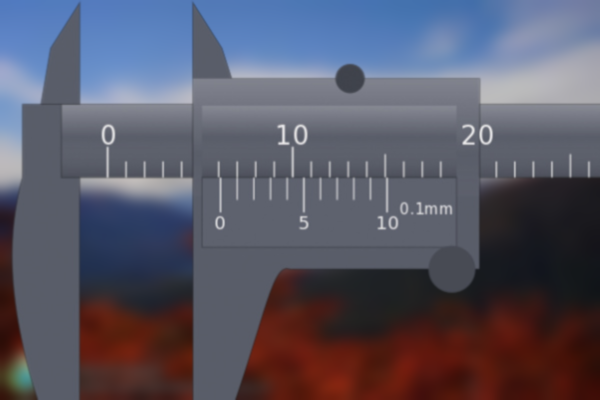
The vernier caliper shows 6.1 mm
